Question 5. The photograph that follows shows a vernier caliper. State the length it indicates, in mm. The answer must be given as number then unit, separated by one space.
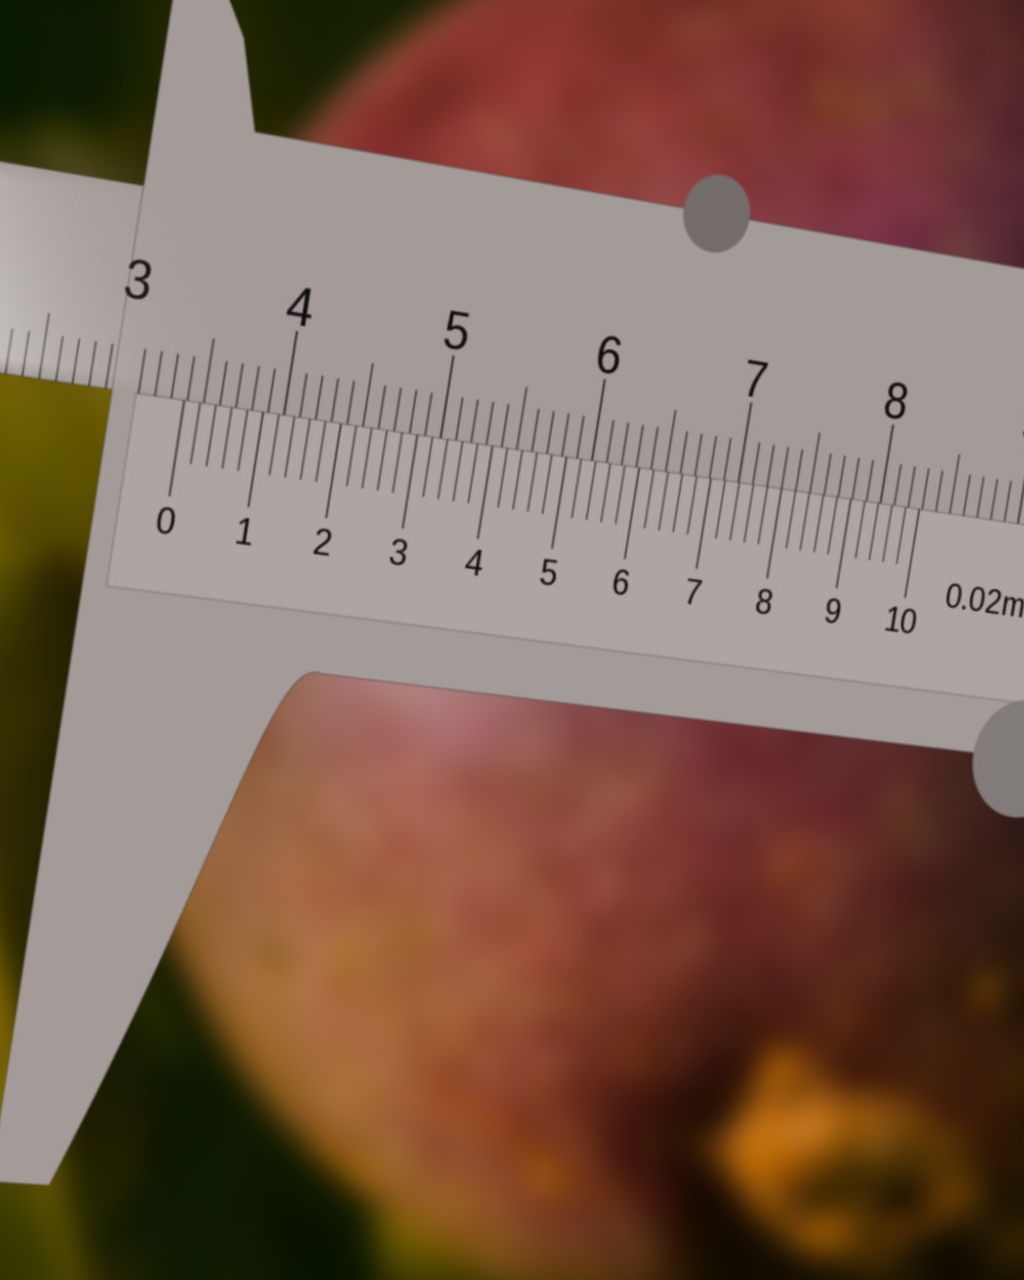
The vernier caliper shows 33.8 mm
